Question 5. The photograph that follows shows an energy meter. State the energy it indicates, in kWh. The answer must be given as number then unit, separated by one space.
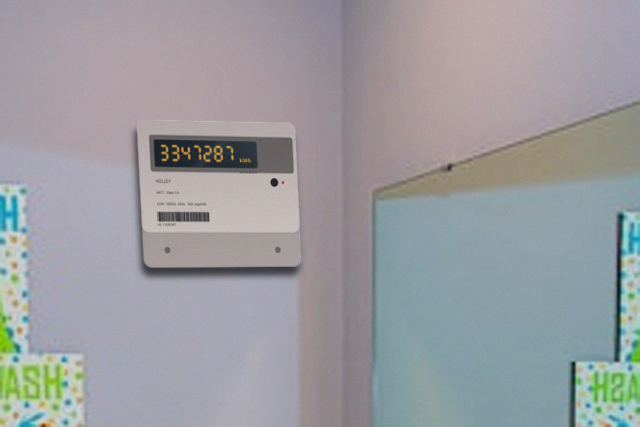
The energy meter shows 3347287 kWh
